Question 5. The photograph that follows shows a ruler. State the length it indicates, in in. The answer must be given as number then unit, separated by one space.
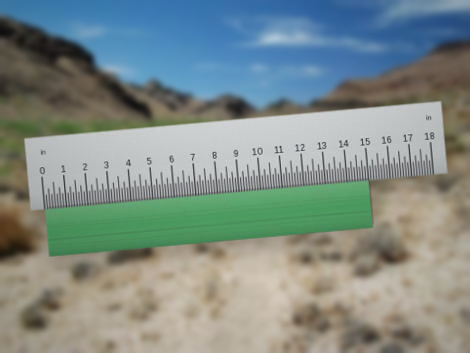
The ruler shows 15 in
